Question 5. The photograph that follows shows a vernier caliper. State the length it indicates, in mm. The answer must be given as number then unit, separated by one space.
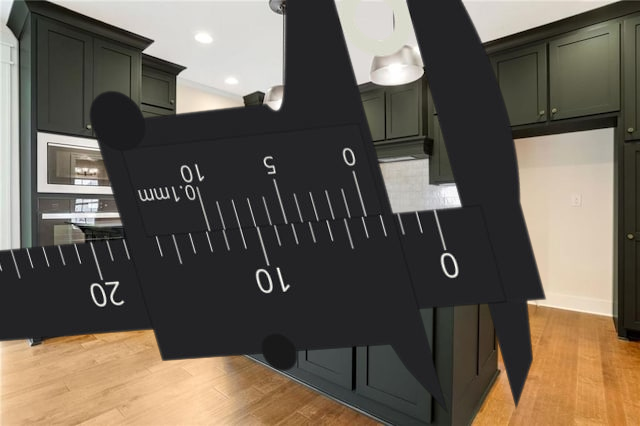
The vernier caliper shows 3.8 mm
